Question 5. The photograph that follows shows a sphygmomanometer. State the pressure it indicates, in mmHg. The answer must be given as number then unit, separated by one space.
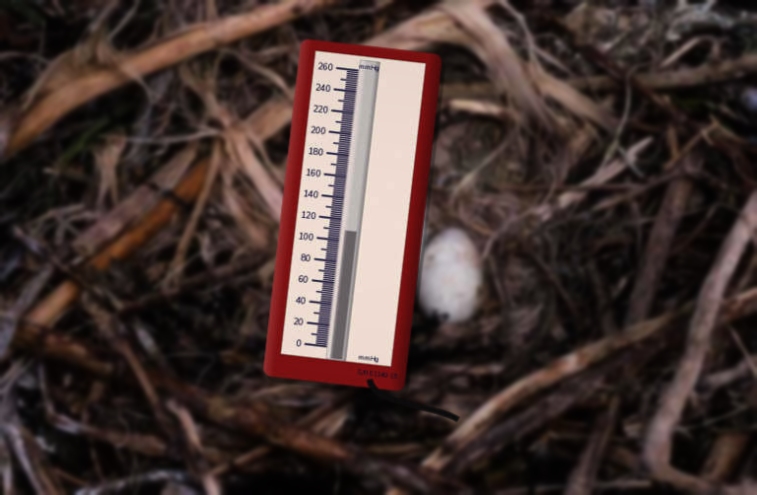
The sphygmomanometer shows 110 mmHg
